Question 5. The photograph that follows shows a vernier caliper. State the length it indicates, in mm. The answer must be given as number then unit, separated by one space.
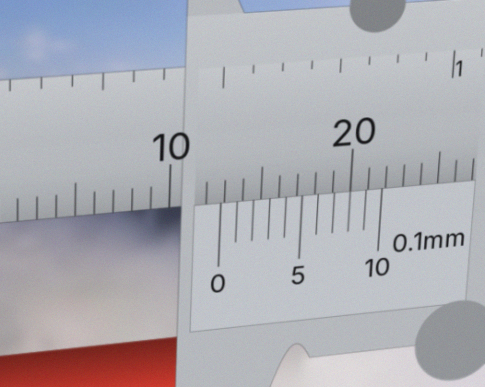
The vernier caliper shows 12.8 mm
